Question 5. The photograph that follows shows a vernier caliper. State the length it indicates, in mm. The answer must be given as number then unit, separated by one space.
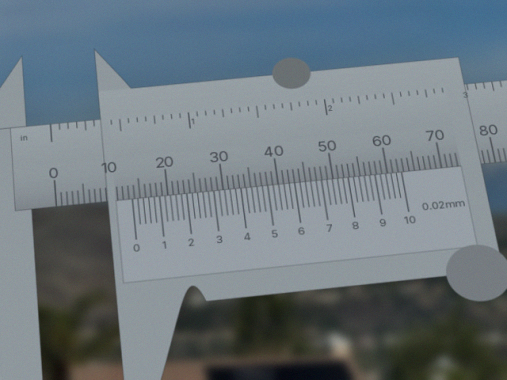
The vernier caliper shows 13.6 mm
